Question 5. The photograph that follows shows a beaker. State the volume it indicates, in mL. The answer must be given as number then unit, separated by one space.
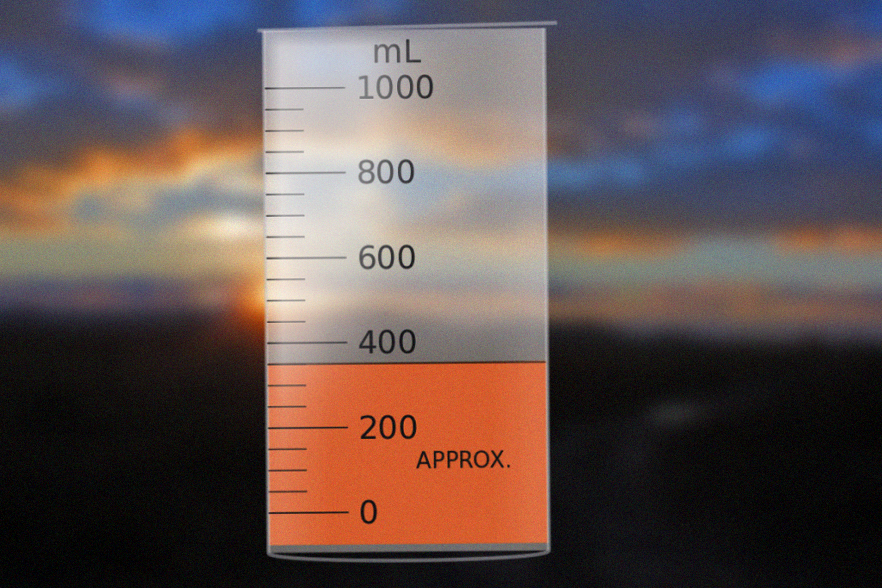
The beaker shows 350 mL
